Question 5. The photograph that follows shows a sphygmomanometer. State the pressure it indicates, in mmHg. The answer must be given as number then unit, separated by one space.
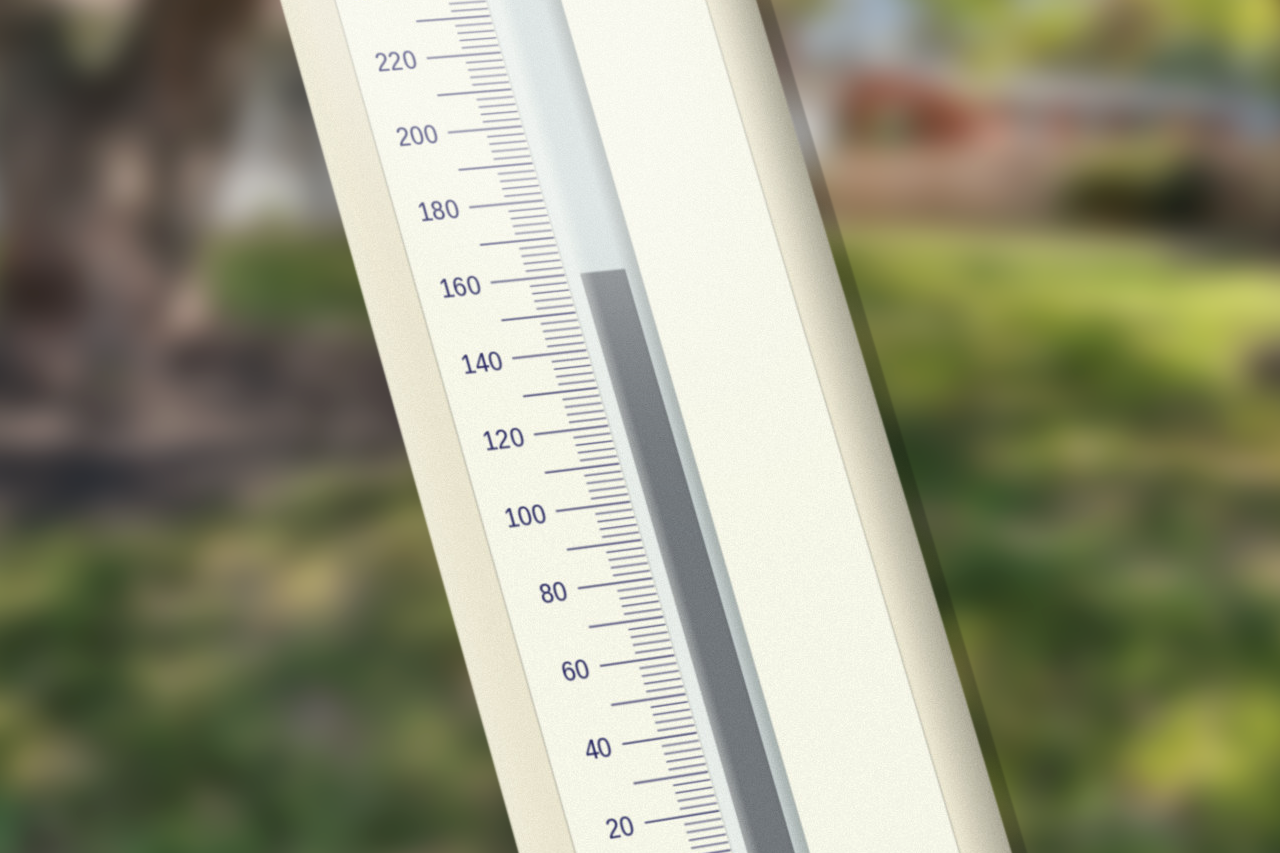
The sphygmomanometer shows 160 mmHg
